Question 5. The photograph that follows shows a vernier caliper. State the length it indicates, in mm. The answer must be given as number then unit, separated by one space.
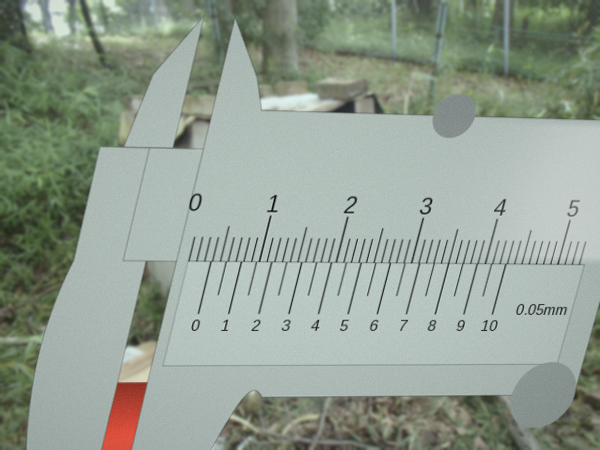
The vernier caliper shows 3.8 mm
